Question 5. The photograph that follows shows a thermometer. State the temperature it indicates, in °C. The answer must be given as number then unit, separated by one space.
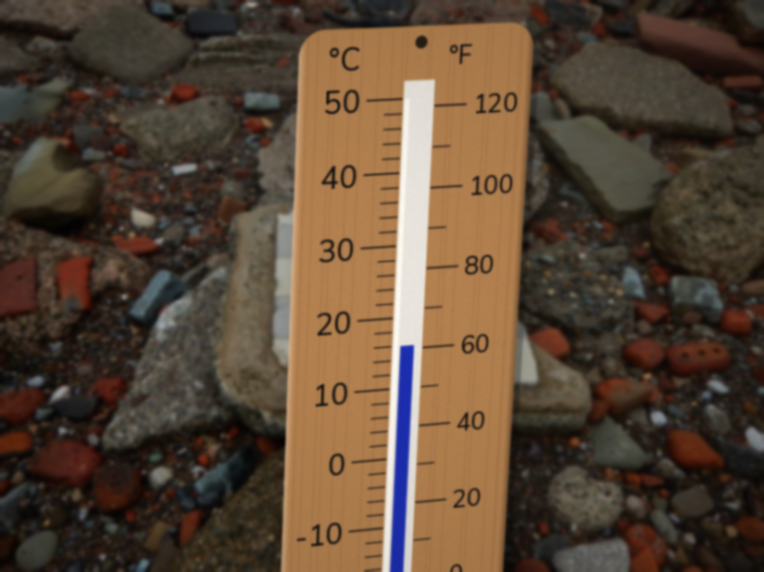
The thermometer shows 16 °C
